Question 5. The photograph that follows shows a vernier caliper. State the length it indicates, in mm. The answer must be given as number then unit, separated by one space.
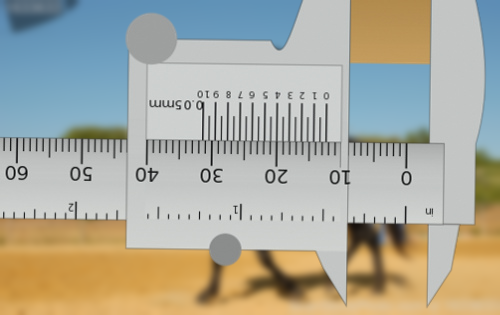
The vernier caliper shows 12.4 mm
